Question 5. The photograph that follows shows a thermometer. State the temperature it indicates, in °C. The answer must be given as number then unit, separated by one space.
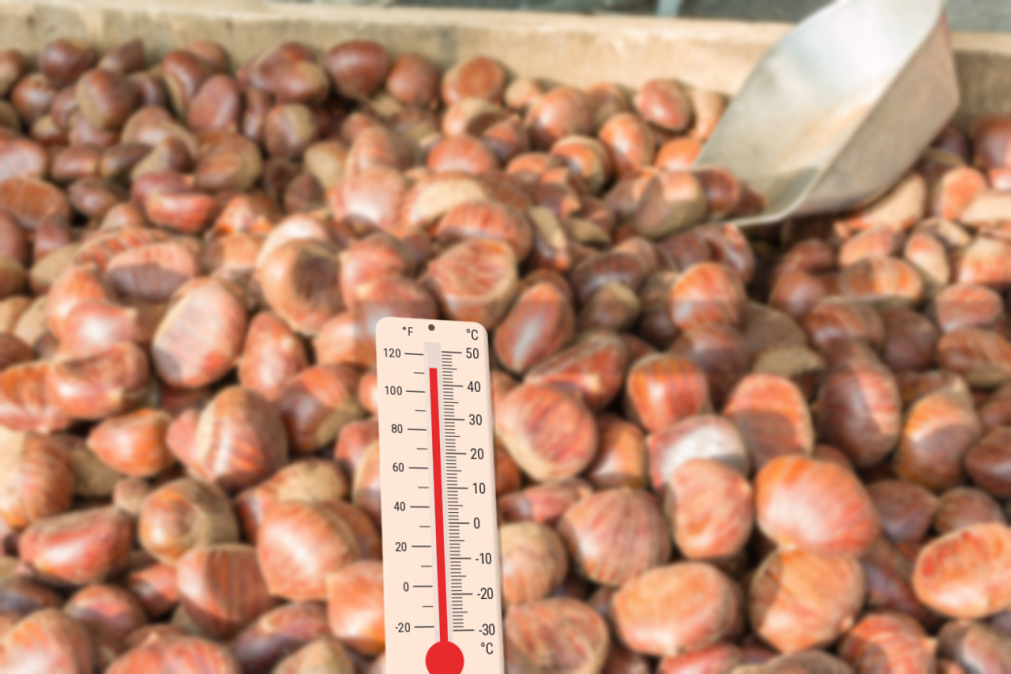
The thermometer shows 45 °C
